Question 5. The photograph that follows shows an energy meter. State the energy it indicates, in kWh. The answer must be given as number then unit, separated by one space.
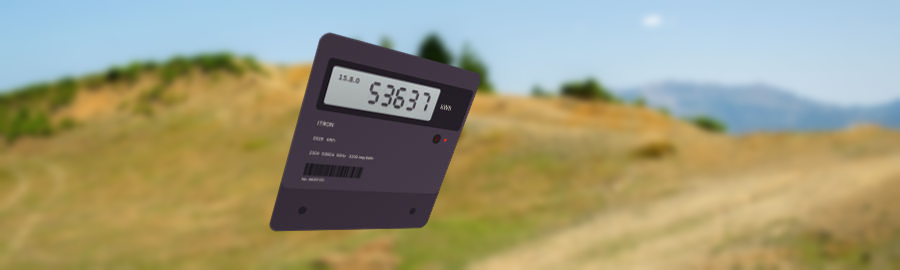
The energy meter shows 53637 kWh
